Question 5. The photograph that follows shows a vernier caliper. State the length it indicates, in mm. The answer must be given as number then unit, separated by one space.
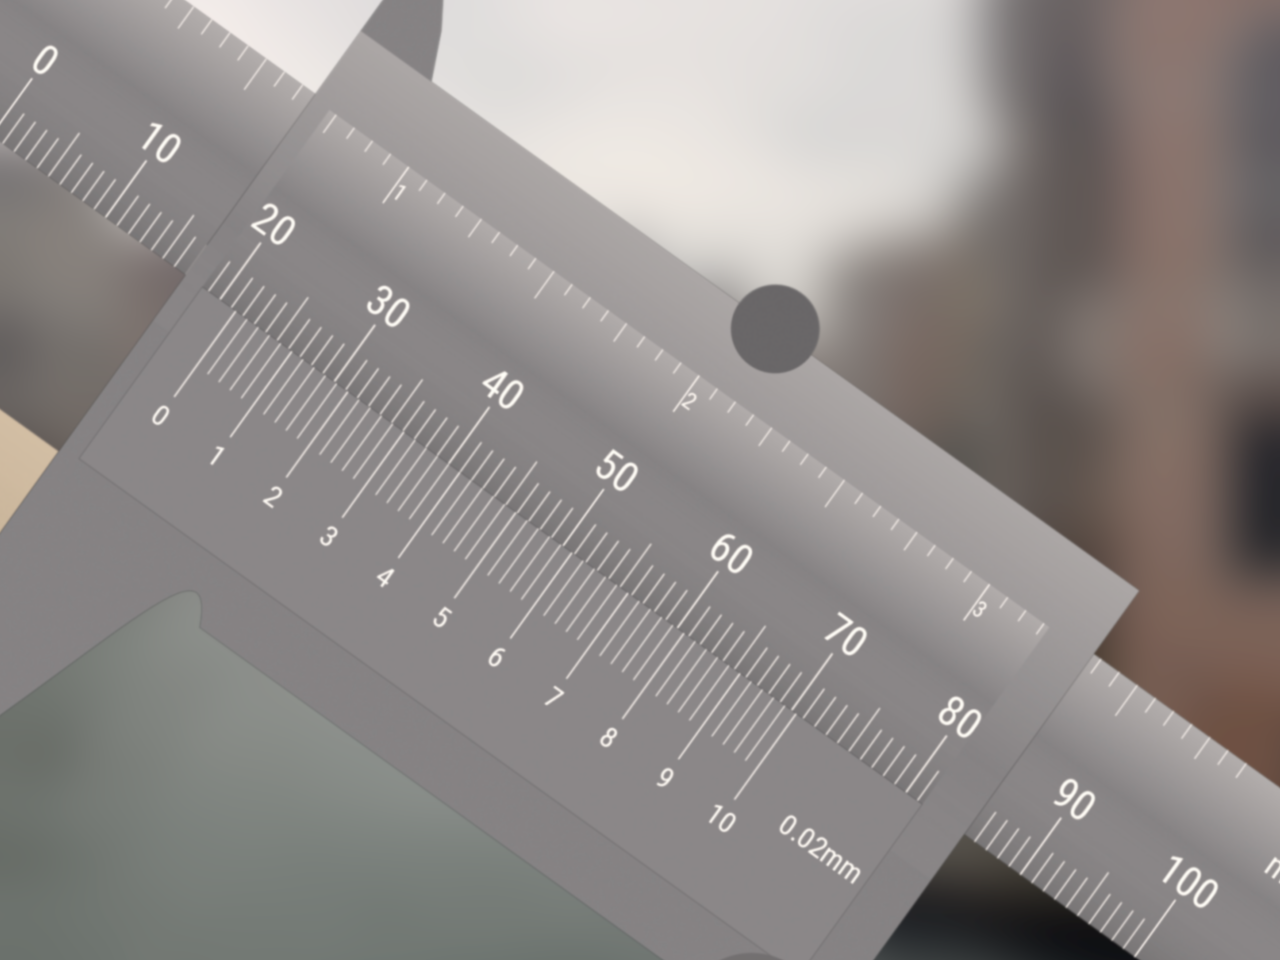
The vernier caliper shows 21.4 mm
